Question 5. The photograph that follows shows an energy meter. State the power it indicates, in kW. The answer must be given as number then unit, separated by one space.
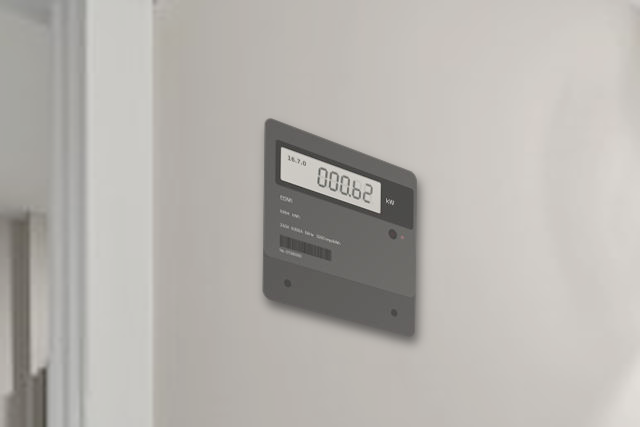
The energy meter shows 0.62 kW
